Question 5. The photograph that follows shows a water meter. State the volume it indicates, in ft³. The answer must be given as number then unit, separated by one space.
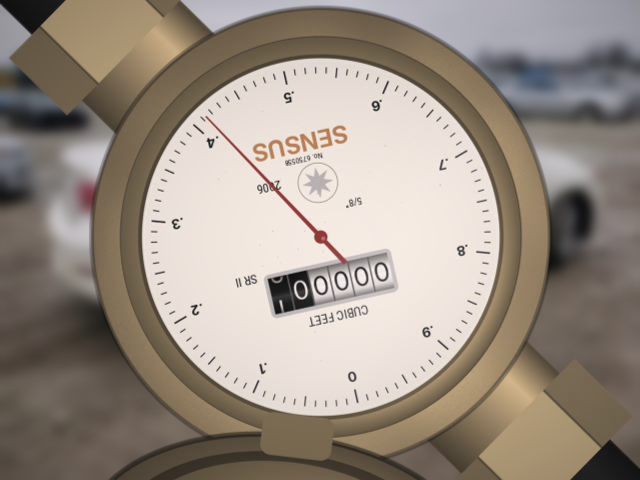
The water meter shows 1.41 ft³
